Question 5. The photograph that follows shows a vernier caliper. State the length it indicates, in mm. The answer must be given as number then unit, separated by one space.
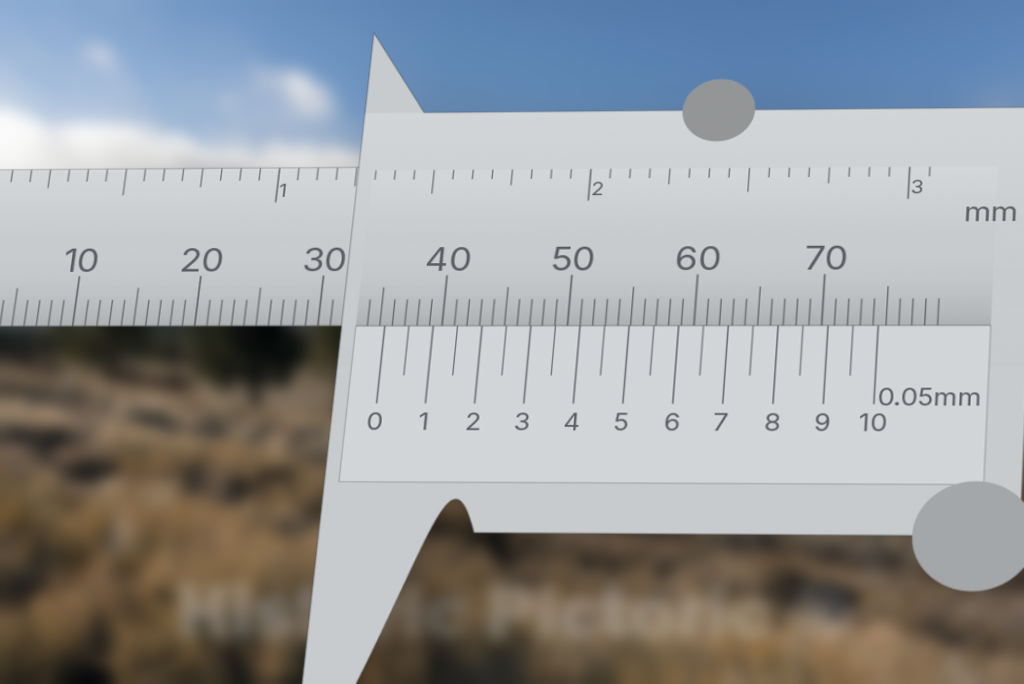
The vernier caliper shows 35.4 mm
